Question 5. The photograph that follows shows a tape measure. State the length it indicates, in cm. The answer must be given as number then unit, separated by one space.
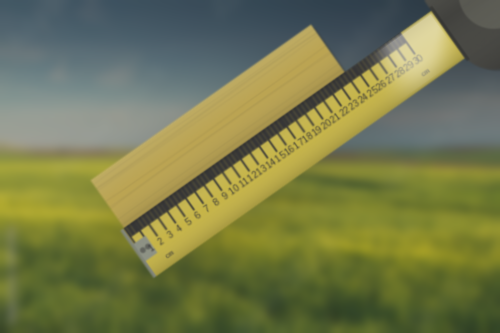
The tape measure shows 24 cm
